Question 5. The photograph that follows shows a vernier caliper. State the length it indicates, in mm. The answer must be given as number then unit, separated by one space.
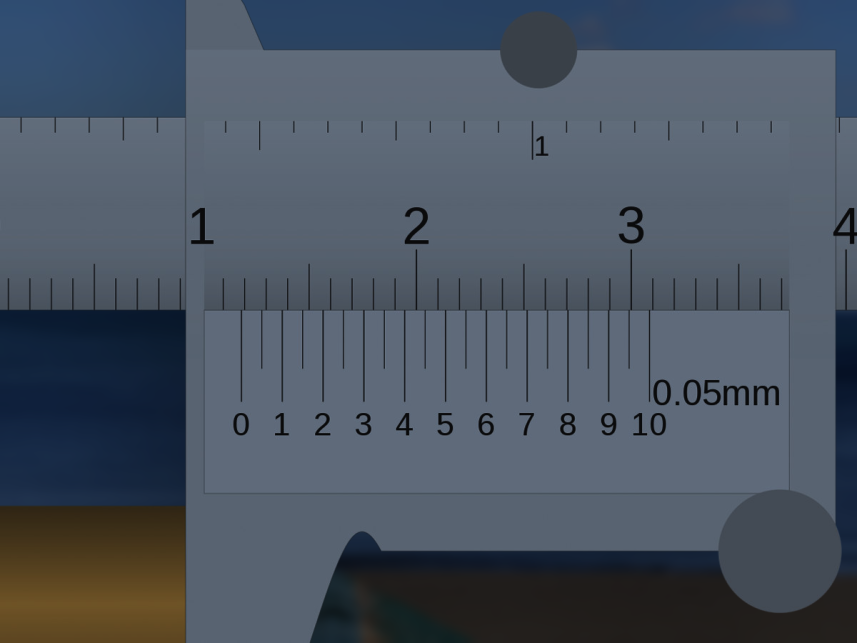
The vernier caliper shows 11.85 mm
